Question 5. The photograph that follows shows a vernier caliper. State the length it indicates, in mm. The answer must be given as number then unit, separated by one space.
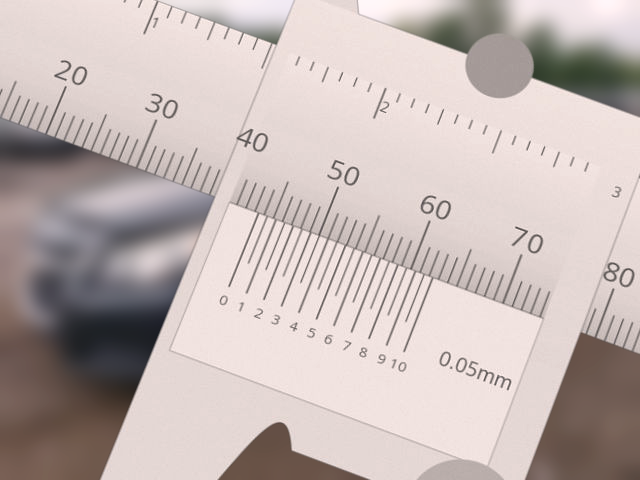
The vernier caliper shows 43.4 mm
